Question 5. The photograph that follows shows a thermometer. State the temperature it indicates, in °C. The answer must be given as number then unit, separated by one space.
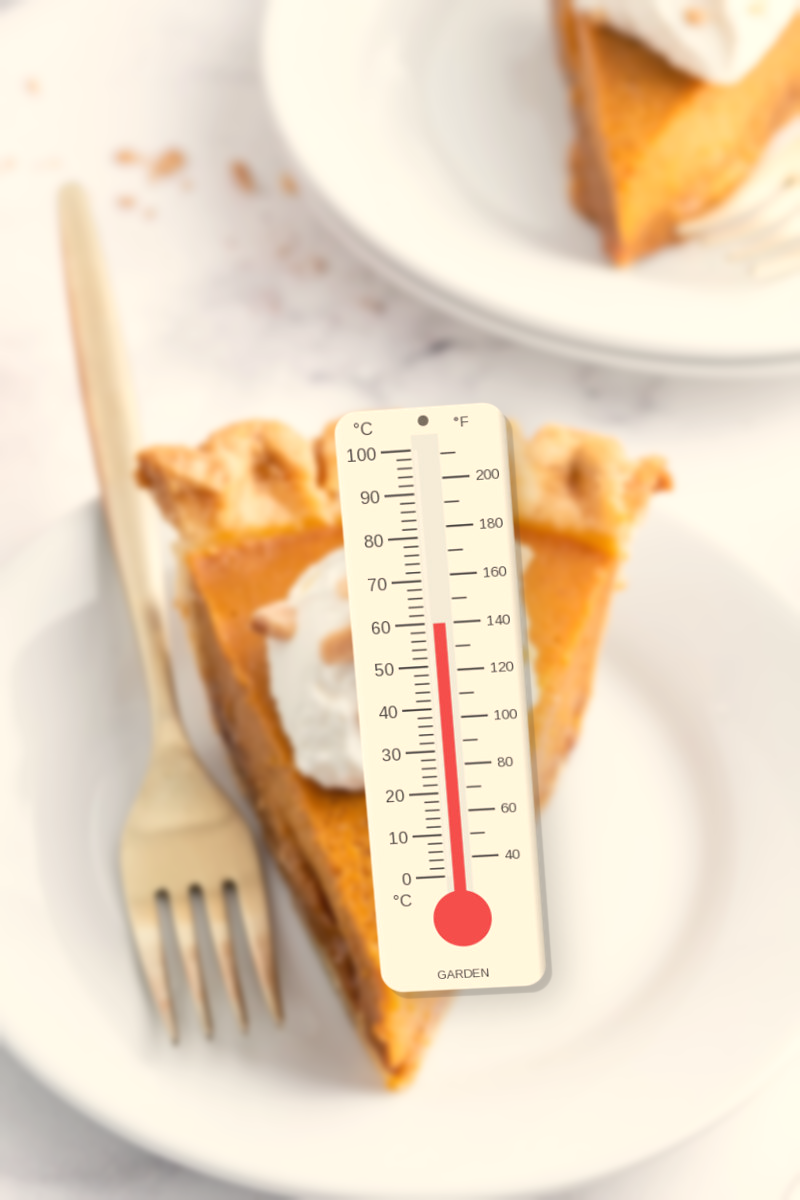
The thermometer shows 60 °C
